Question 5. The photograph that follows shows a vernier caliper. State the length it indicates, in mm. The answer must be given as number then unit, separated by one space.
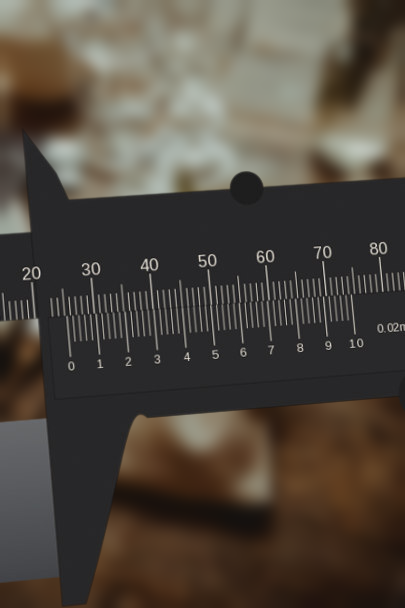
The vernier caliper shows 25.4 mm
